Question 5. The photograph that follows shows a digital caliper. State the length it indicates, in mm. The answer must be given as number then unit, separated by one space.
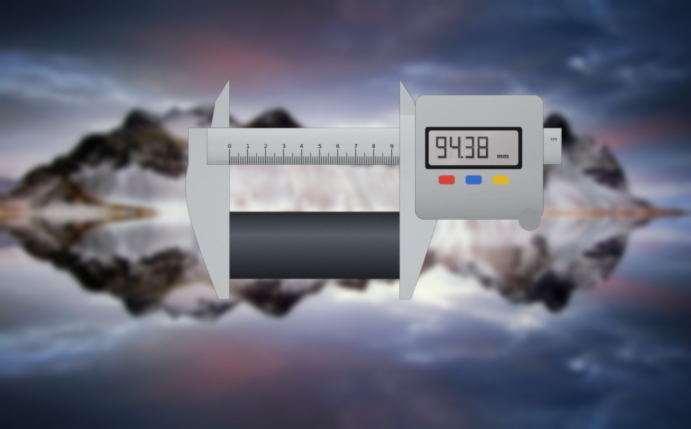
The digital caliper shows 94.38 mm
